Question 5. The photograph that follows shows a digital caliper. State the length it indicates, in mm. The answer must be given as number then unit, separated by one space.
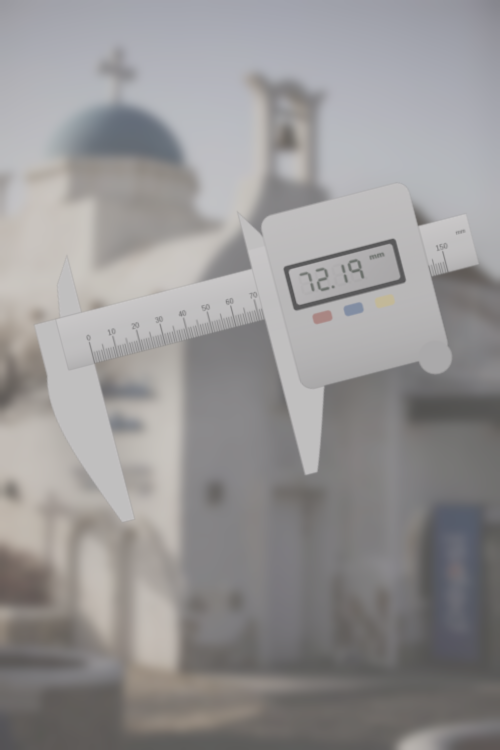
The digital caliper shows 72.19 mm
